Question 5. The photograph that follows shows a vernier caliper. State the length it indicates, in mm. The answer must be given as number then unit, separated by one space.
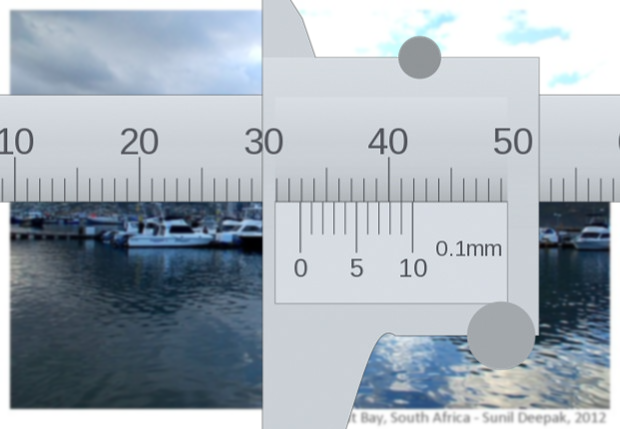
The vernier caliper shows 32.9 mm
